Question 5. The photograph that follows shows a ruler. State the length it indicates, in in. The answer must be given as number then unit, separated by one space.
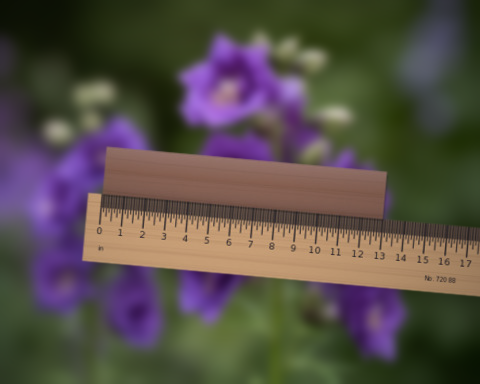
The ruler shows 13 in
